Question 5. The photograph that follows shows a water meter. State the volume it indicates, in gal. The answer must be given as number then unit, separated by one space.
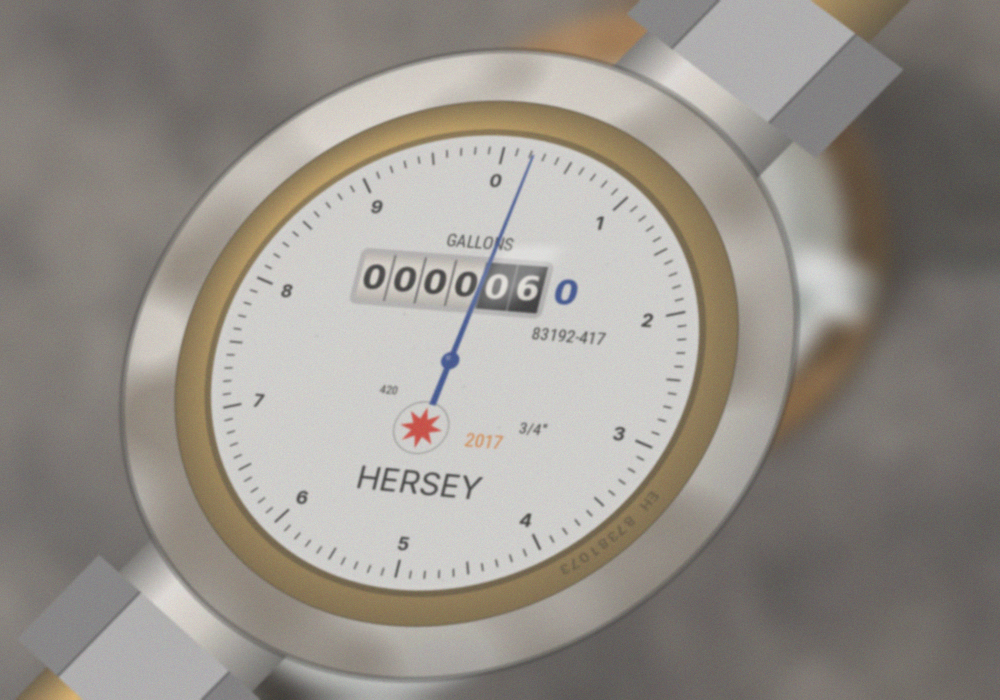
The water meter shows 60.2 gal
